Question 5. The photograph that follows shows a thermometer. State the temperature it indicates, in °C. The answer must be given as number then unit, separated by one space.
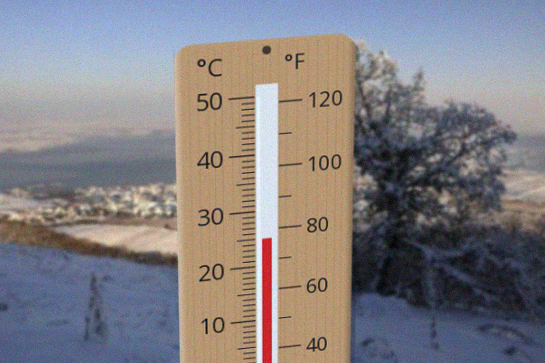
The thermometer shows 25 °C
